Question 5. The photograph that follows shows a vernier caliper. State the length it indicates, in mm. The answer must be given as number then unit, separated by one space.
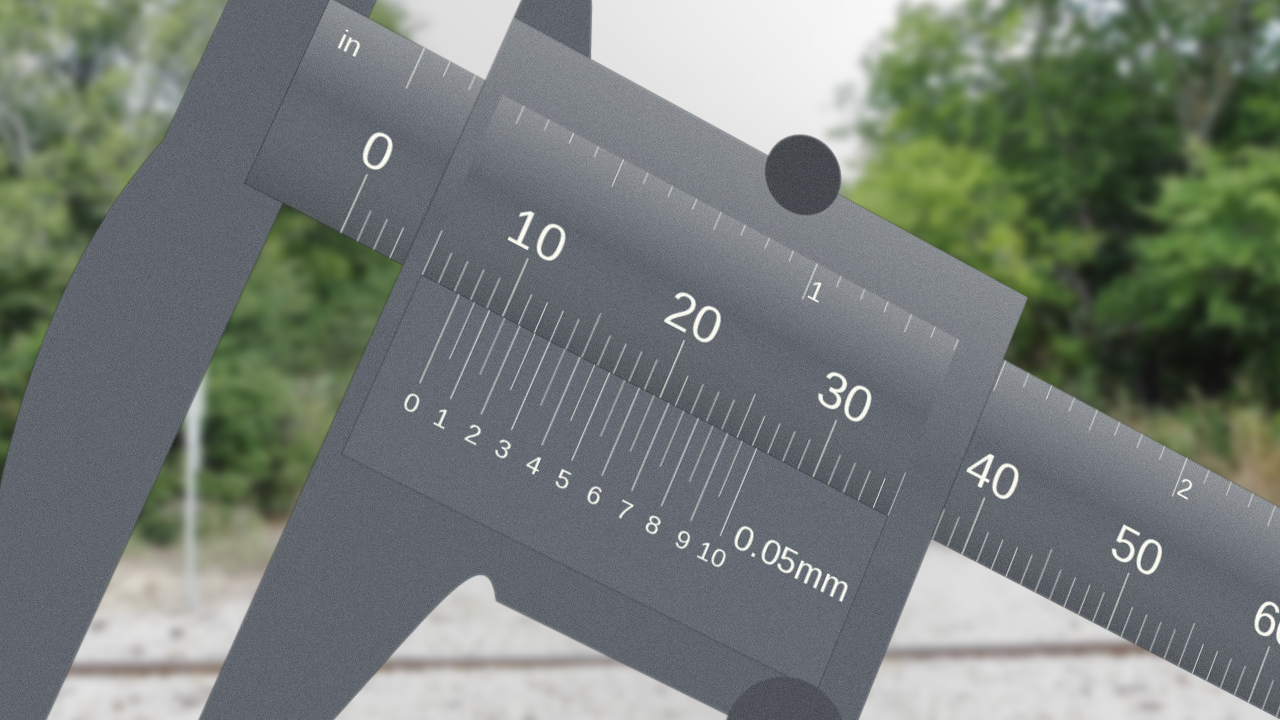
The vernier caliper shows 7.3 mm
